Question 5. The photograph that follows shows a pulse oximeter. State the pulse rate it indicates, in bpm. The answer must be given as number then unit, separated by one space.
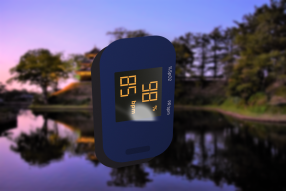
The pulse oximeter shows 85 bpm
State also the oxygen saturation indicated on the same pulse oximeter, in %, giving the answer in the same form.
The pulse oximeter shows 98 %
